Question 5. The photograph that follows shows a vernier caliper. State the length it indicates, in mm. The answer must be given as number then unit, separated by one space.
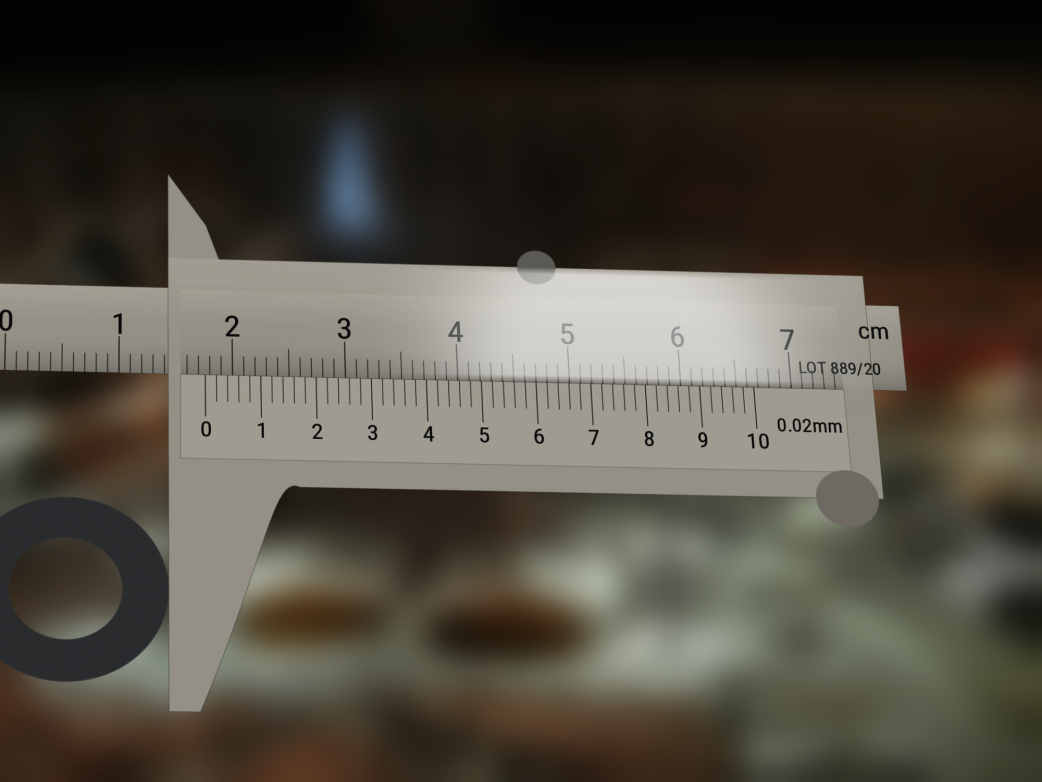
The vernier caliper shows 17.6 mm
